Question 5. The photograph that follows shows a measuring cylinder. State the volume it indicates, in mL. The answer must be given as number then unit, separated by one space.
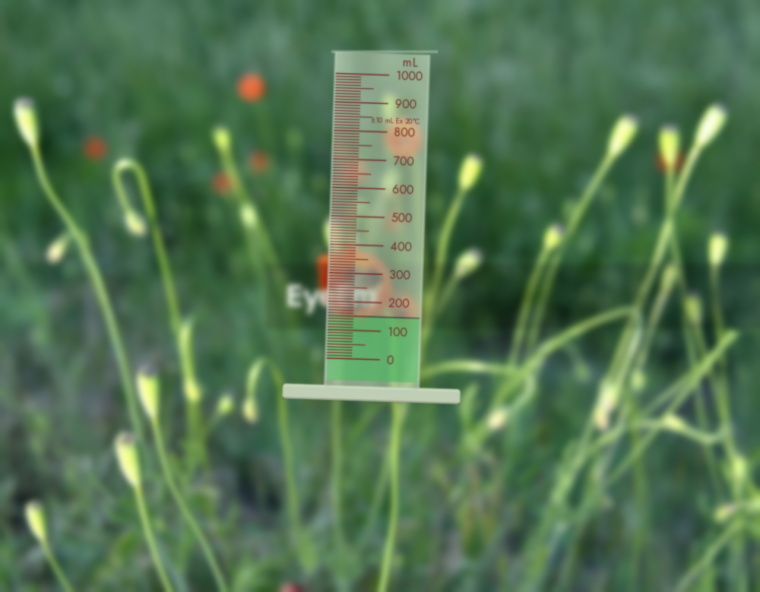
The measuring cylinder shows 150 mL
